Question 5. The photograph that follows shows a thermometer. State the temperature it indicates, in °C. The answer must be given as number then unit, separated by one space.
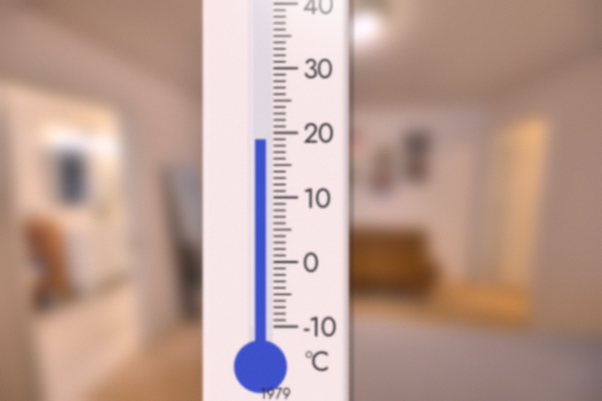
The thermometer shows 19 °C
